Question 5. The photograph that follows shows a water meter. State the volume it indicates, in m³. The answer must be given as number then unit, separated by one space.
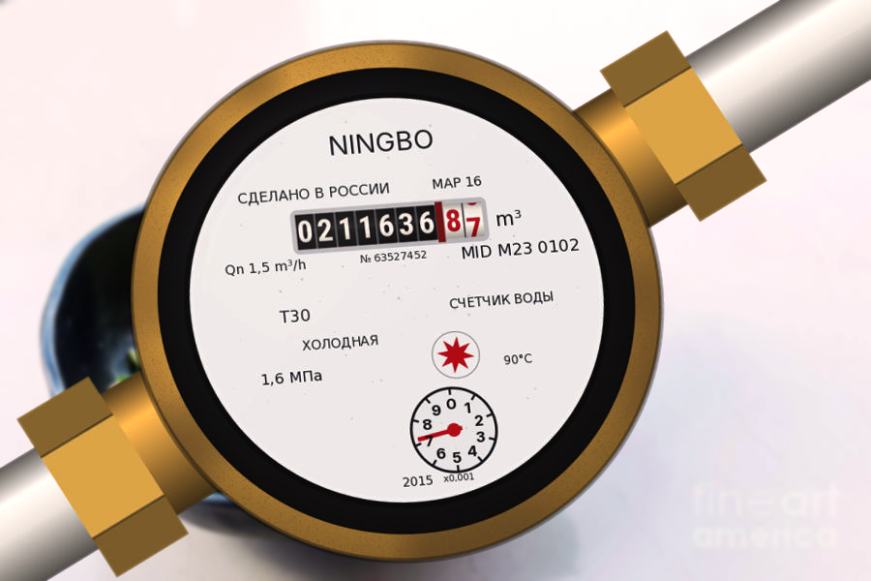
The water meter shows 211636.867 m³
